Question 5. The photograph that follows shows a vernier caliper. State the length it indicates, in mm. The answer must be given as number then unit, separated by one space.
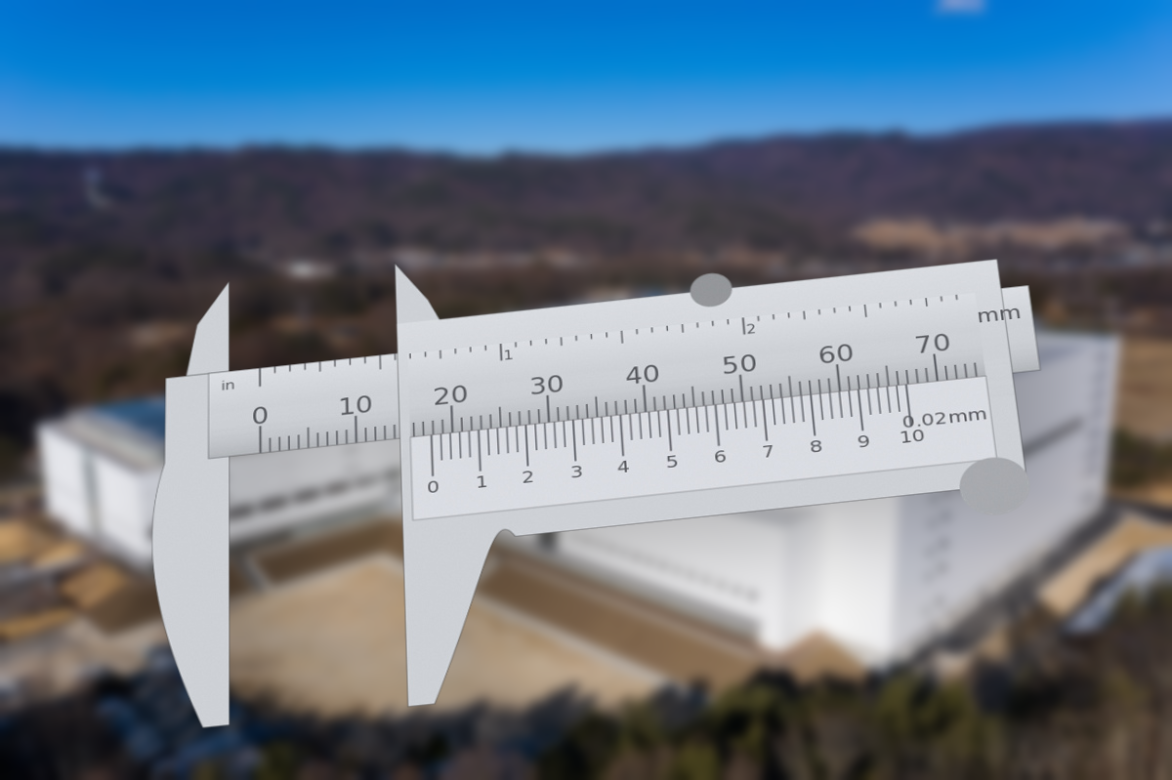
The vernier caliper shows 17.8 mm
